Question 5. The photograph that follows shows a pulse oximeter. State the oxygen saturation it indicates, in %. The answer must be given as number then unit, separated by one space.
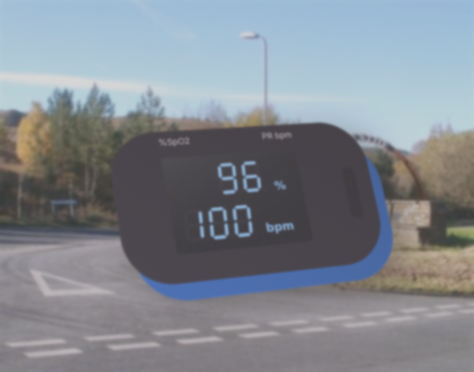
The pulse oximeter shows 96 %
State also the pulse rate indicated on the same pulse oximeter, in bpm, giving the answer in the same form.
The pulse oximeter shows 100 bpm
